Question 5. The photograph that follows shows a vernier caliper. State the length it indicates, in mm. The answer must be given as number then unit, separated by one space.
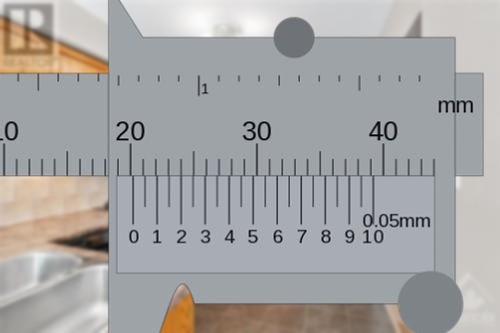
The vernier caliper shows 20.2 mm
